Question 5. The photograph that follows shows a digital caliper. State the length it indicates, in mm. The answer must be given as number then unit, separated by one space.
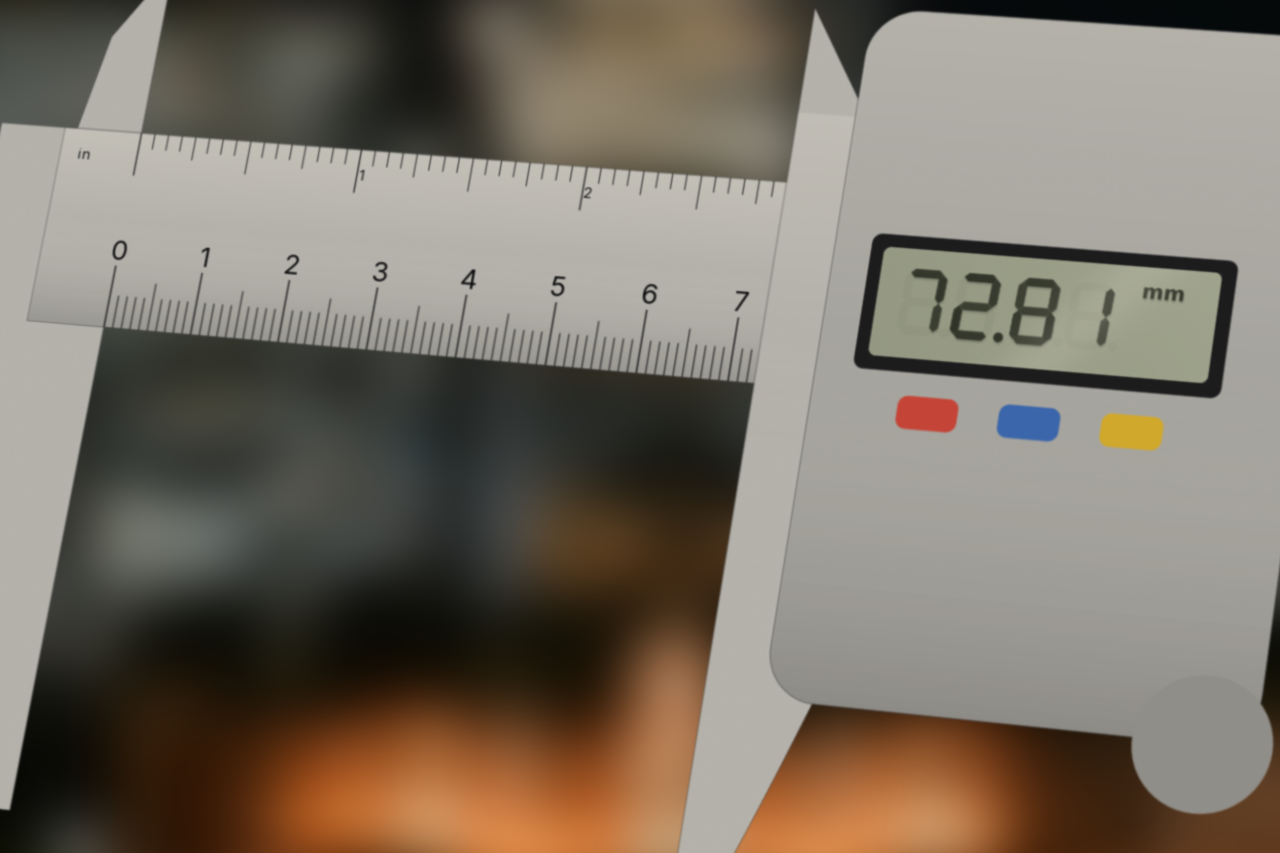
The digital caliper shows 72.81 mm
